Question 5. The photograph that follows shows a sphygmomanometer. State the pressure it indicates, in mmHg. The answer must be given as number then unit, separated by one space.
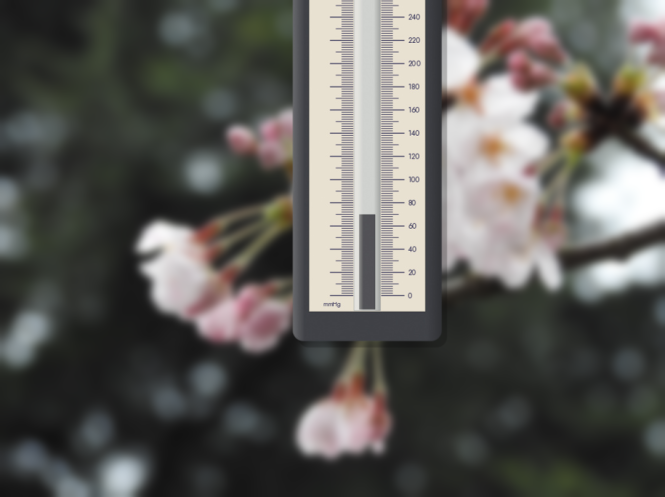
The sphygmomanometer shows 70 mmHg
